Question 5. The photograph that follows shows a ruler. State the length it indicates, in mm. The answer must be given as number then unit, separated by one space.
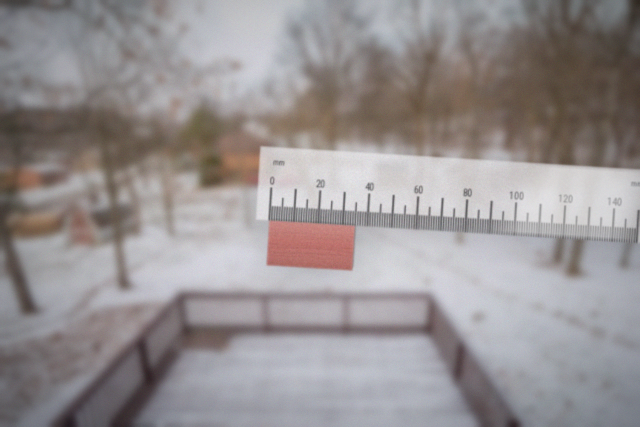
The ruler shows 35 mm
